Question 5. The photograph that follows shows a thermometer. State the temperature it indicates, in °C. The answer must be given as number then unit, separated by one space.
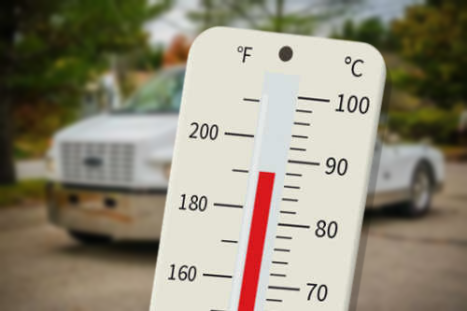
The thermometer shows 88 °C
